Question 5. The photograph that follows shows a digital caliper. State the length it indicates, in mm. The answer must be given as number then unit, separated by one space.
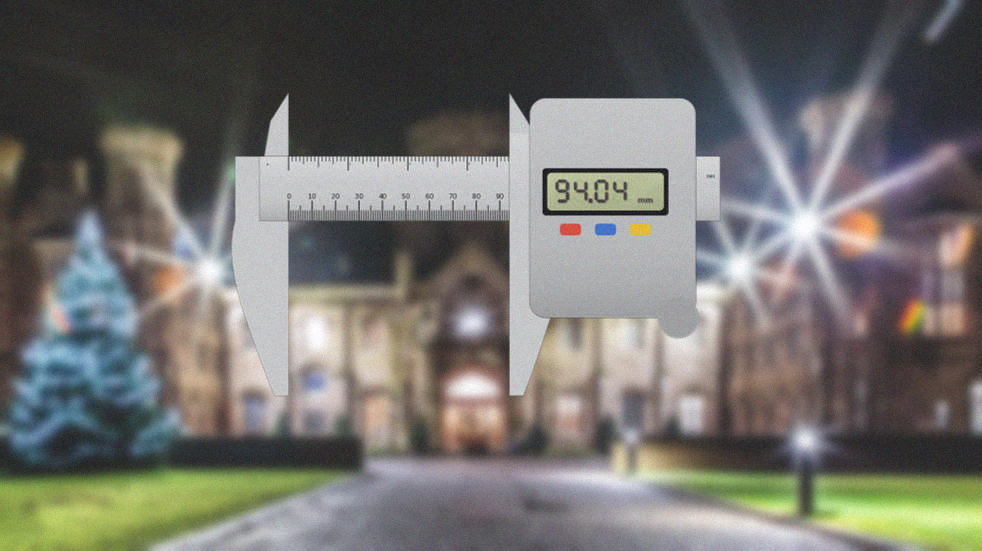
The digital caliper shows 94.04 mm
